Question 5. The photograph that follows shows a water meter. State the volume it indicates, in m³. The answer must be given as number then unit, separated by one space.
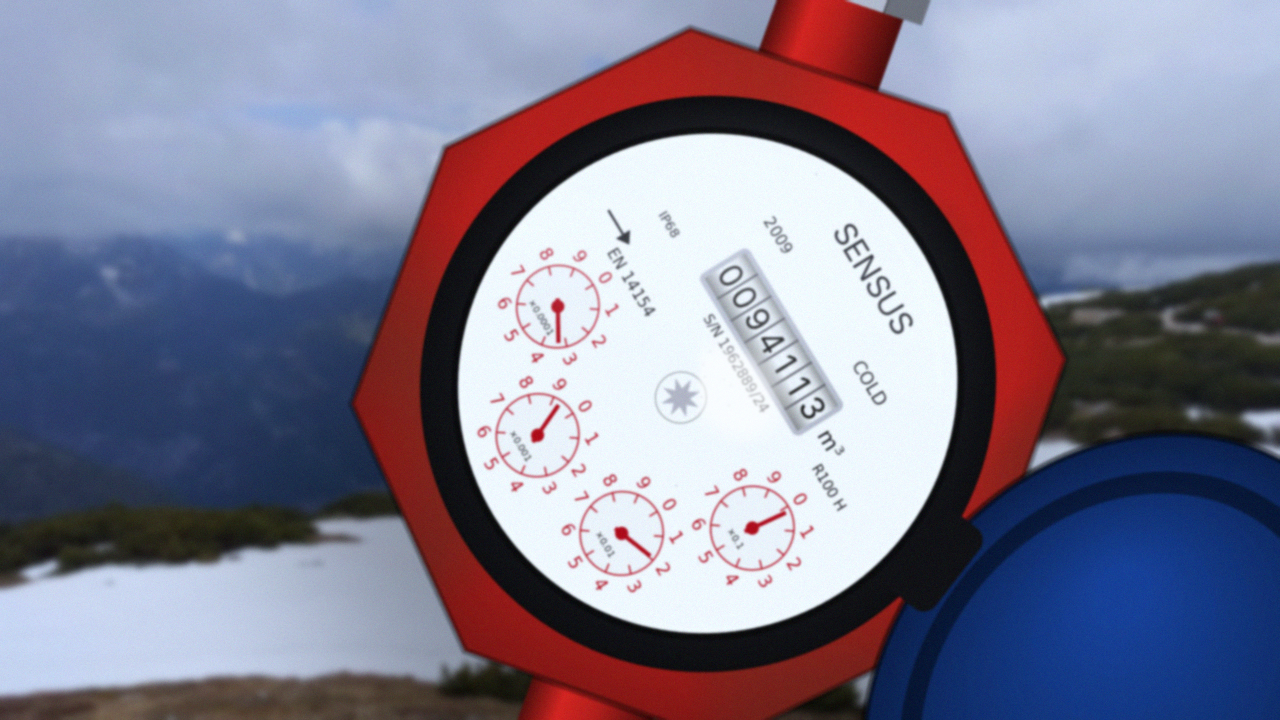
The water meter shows 94113.0193 m³
